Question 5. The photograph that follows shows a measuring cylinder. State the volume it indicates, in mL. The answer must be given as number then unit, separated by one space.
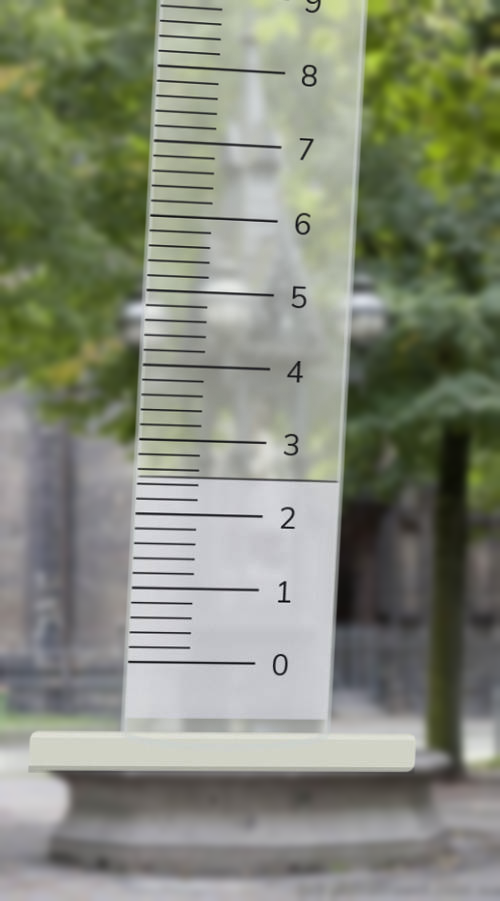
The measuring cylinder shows 2.5 mL
